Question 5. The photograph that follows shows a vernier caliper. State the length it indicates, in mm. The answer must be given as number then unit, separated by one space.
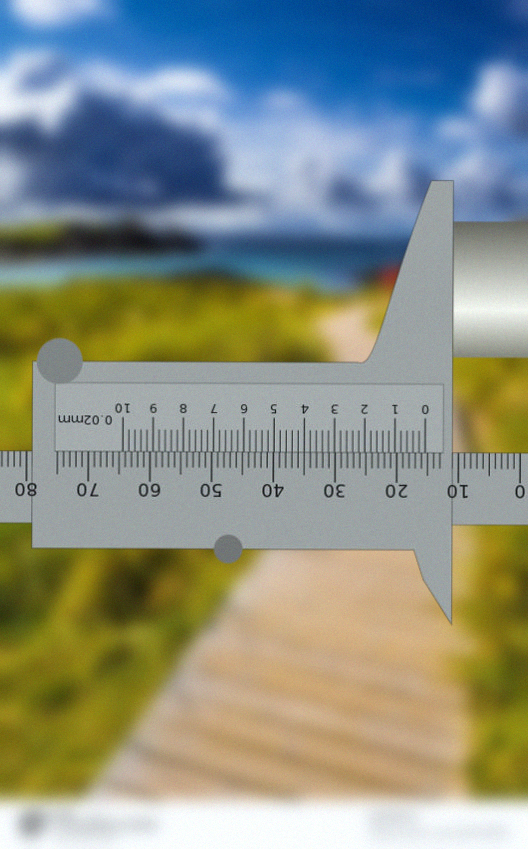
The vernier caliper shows 15.4 mm
